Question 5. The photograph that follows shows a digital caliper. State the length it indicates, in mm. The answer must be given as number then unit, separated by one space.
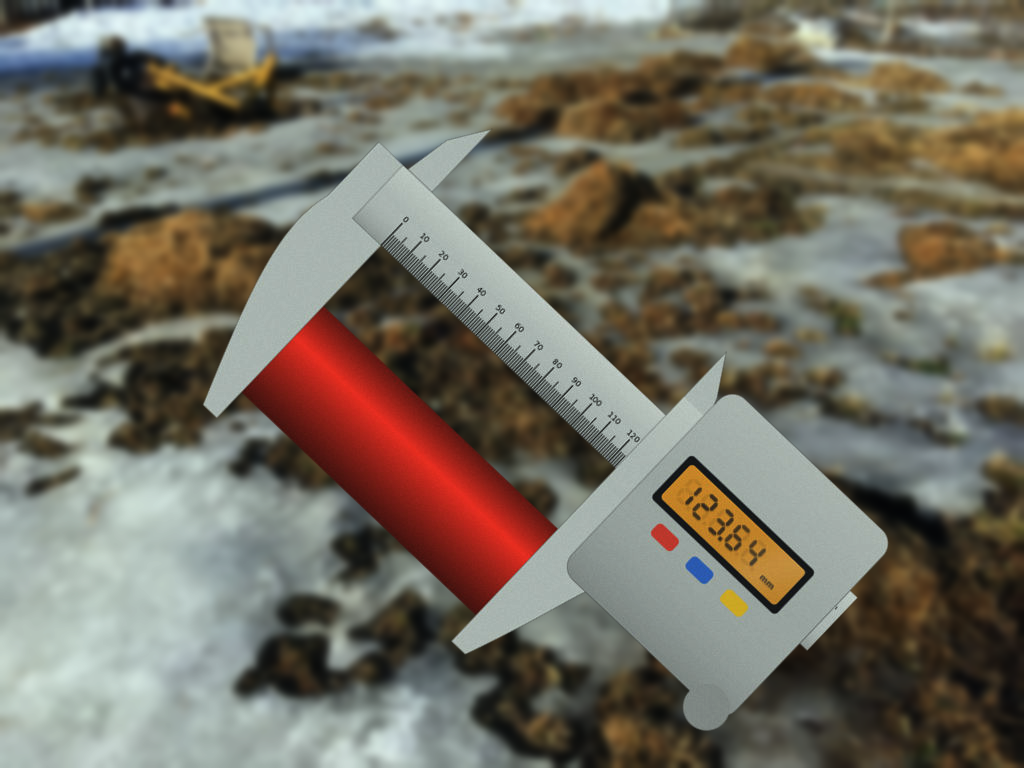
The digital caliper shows 123.64 mm
